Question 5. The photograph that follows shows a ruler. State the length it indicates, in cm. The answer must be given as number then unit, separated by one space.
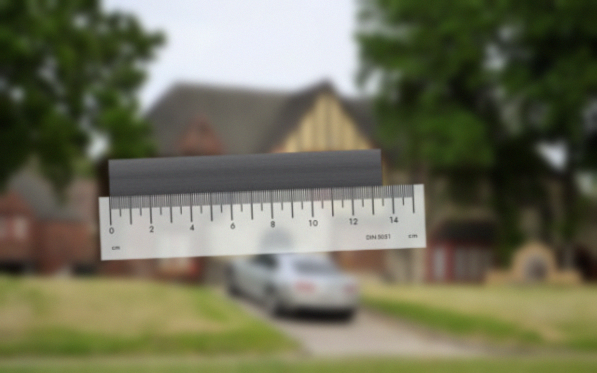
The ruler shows 13.5 cm
